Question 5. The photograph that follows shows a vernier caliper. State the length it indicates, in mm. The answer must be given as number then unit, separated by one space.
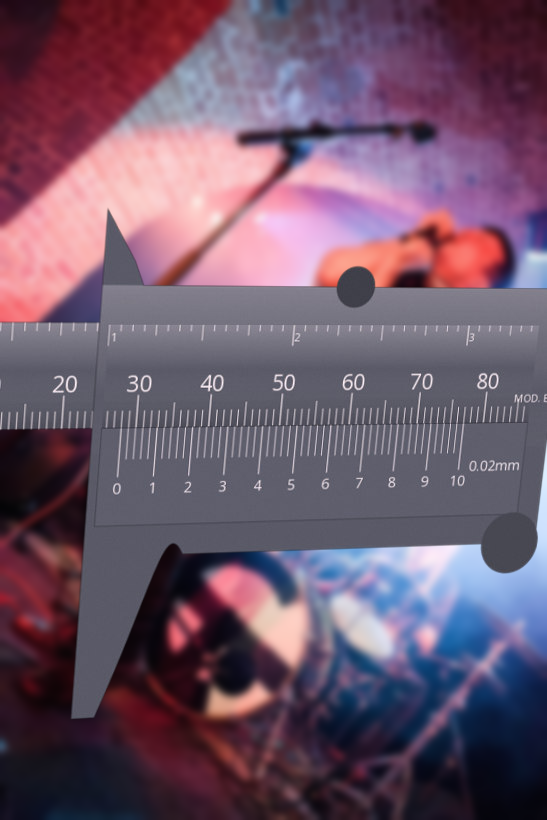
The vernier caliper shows 28.0 mm
